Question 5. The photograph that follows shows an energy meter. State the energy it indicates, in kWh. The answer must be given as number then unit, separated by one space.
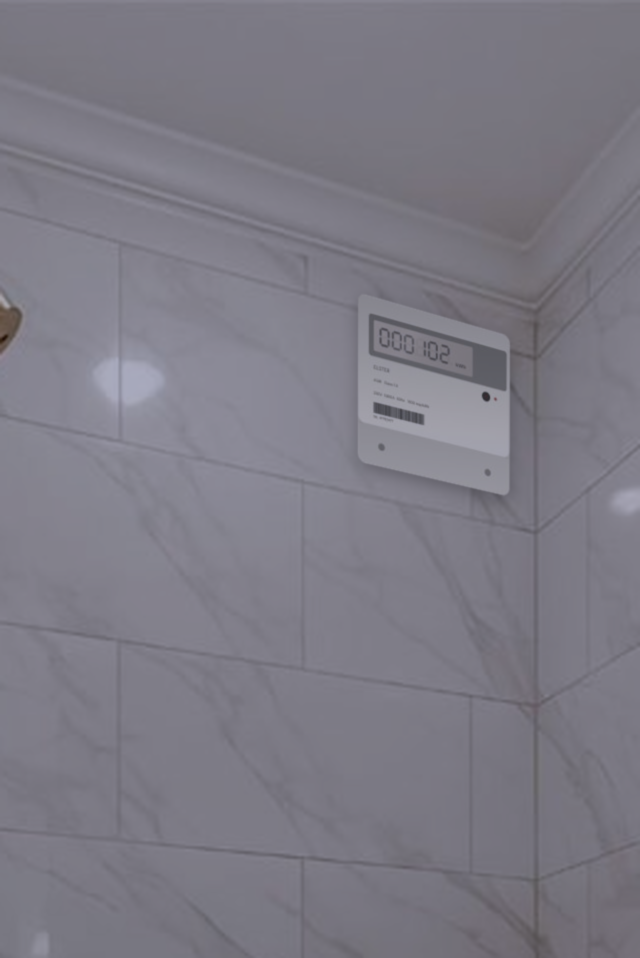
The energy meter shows 102 kWh
